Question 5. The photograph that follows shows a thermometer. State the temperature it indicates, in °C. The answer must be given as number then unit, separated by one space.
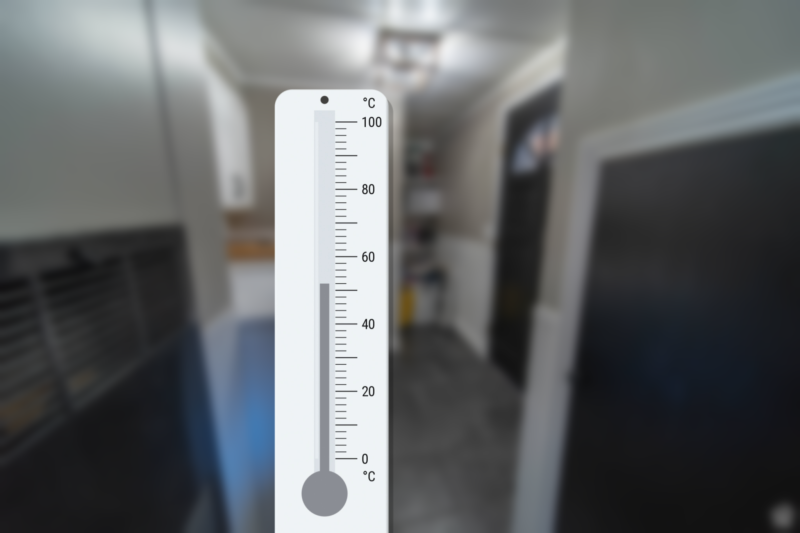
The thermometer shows 52 °C
